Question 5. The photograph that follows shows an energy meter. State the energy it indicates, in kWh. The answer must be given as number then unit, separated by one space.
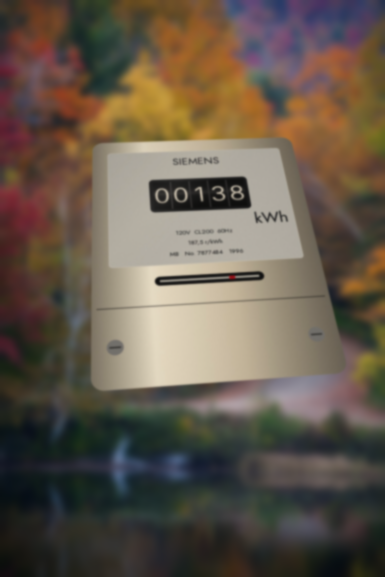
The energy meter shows 138 kWh
